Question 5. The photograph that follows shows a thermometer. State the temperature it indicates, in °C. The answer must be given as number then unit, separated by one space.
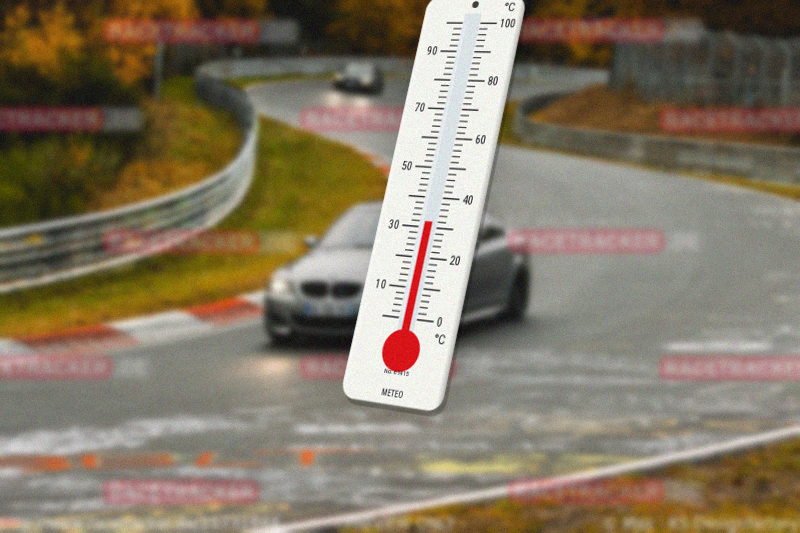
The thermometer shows 32 °C
